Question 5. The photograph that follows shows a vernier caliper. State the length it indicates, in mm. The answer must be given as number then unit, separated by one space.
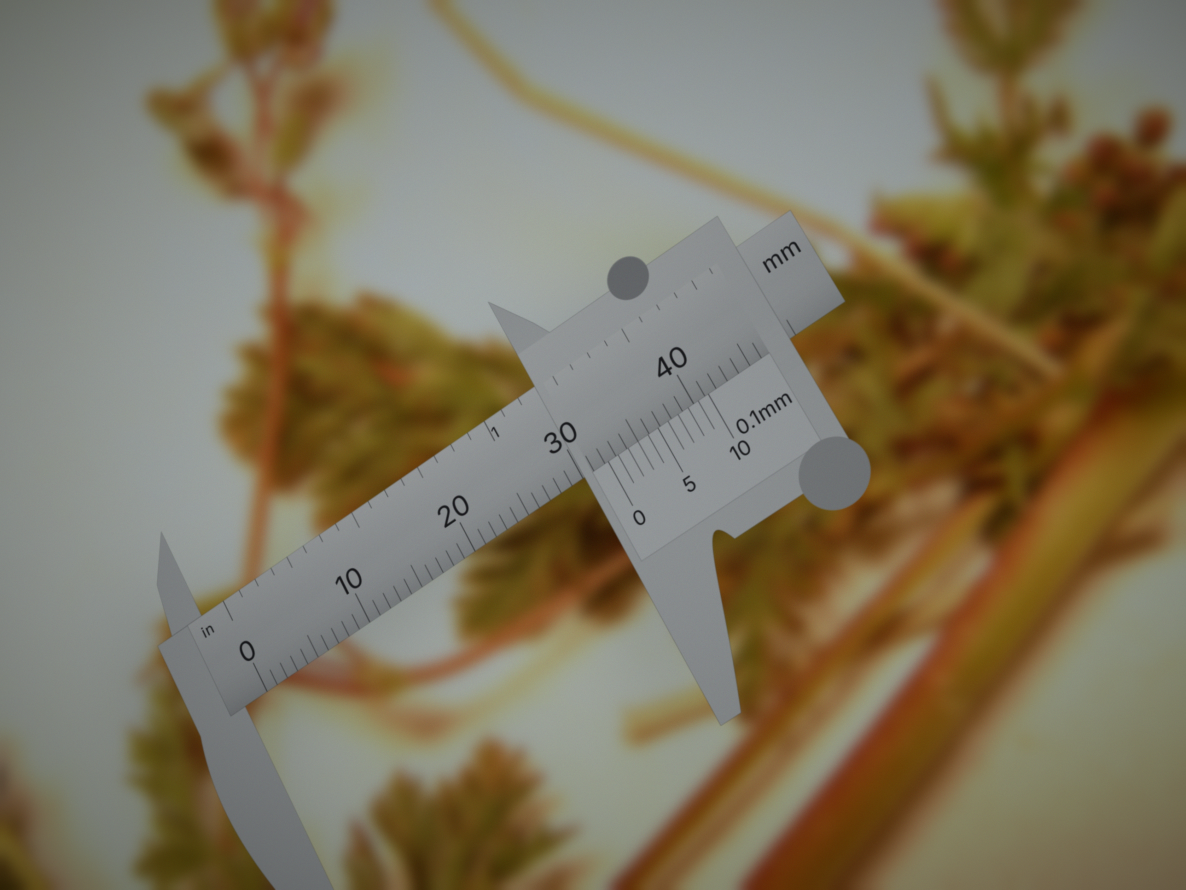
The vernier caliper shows 32.3 mm
